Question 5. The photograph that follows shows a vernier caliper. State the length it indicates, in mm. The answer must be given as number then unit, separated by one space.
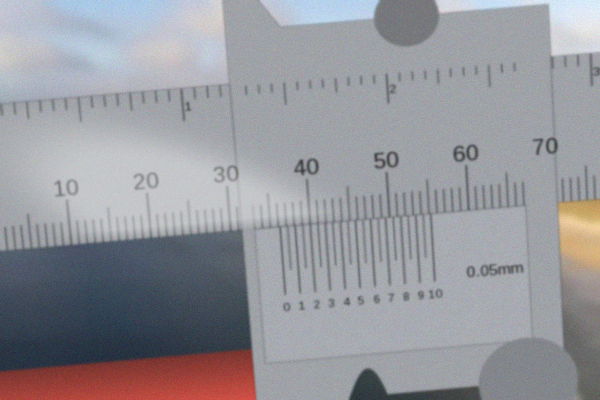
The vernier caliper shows 36.2 mm
